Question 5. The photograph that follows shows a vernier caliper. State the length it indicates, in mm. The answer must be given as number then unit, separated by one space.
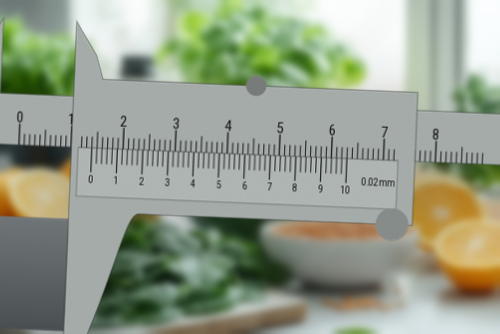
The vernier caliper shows 14.0 mm
